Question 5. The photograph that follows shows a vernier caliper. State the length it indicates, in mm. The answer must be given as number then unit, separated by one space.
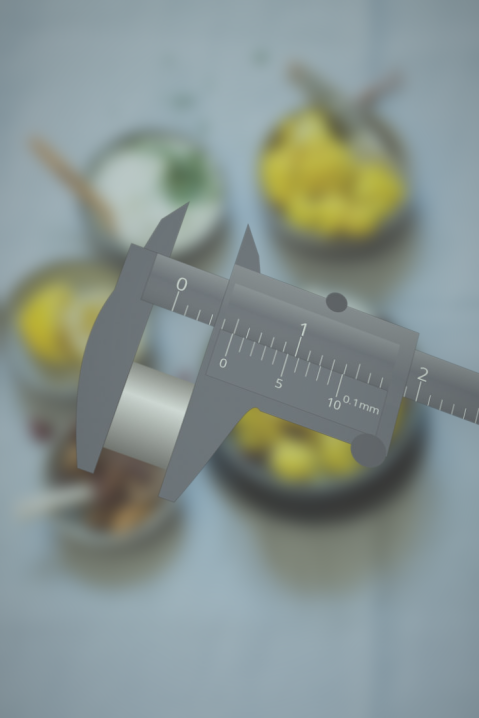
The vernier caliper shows 4.9 mm
